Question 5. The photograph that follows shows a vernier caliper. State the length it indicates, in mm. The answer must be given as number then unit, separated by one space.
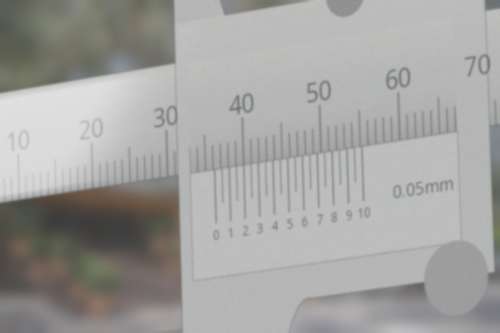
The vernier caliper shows 36.2 mm
